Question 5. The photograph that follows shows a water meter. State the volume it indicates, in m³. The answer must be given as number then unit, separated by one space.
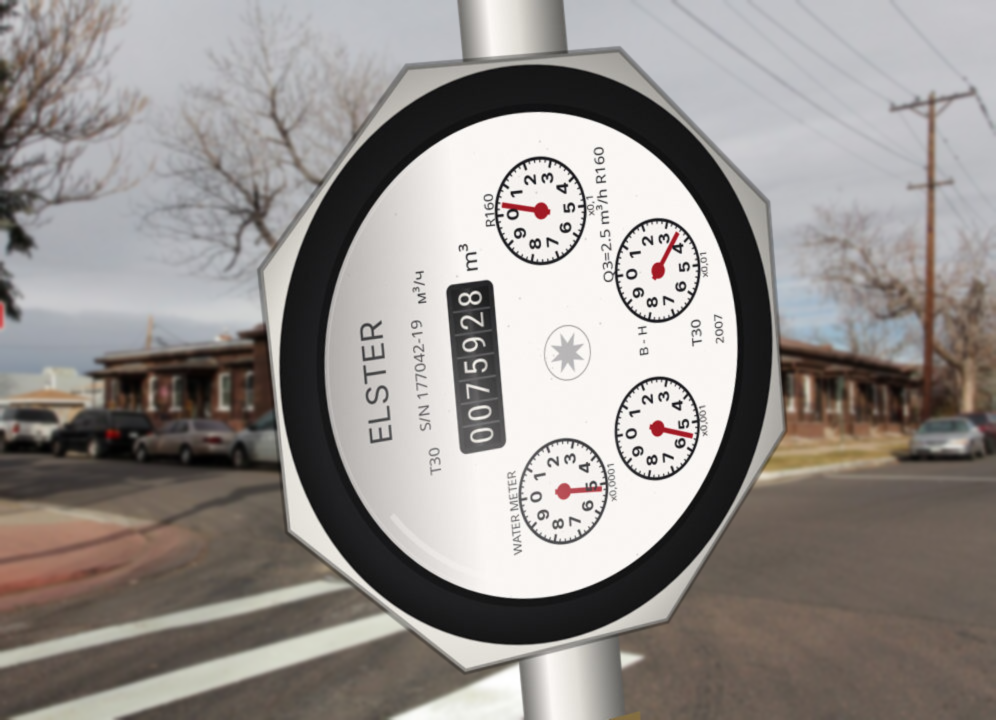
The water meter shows 75928.0355 m³
